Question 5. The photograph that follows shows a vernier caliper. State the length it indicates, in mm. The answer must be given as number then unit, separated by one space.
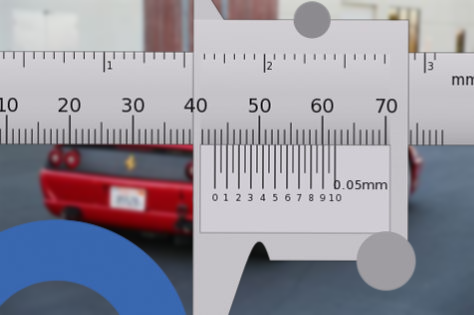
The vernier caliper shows 43.0 mm
